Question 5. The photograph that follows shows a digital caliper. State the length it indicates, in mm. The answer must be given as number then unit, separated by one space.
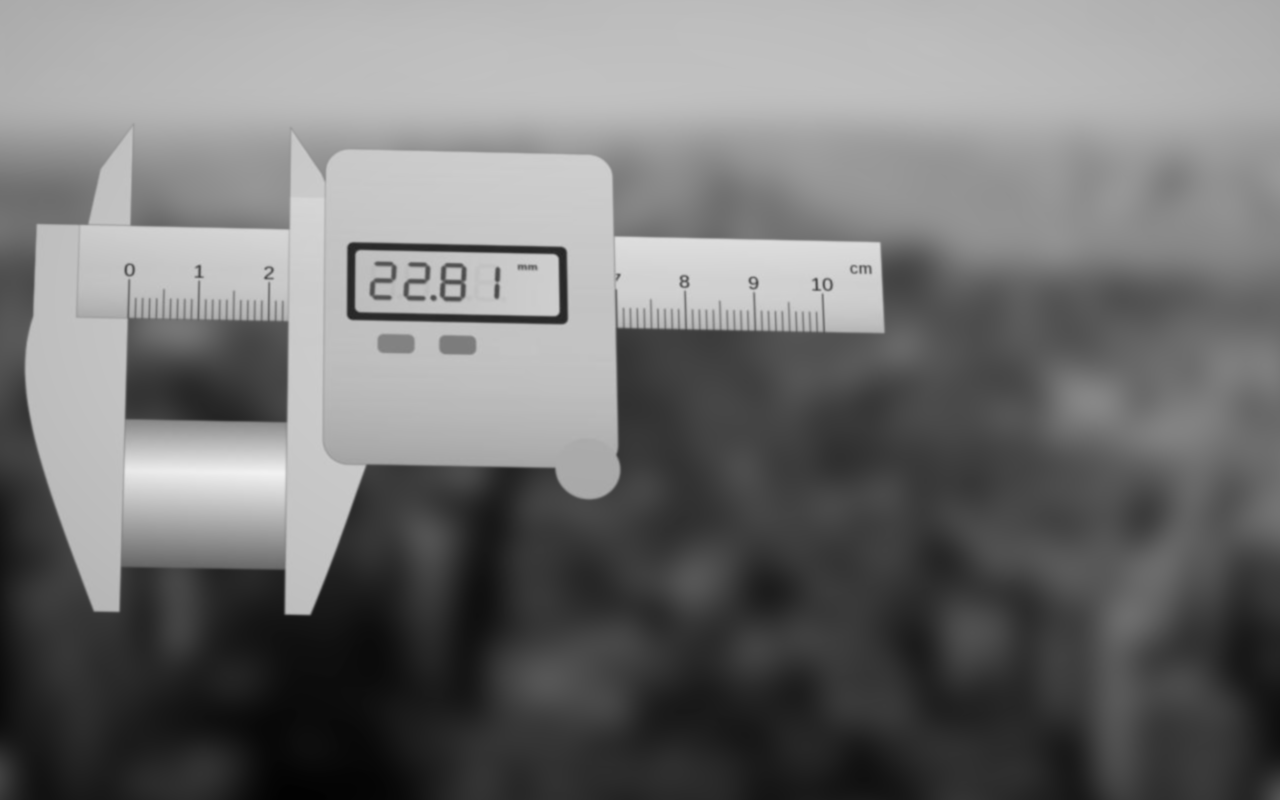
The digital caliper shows 22.81 mm
